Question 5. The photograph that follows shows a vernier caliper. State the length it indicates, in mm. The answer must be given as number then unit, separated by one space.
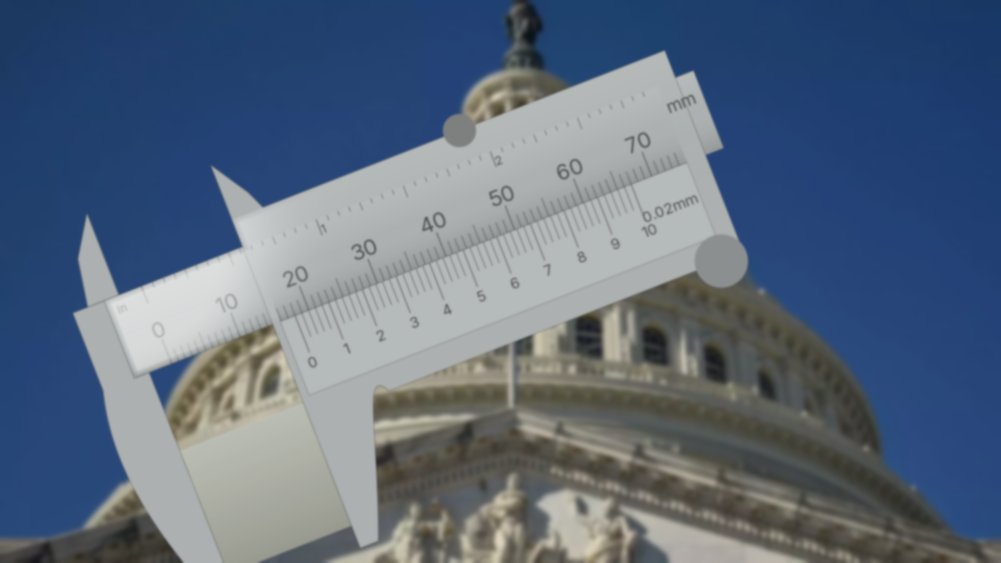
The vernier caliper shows 18.0 mm
